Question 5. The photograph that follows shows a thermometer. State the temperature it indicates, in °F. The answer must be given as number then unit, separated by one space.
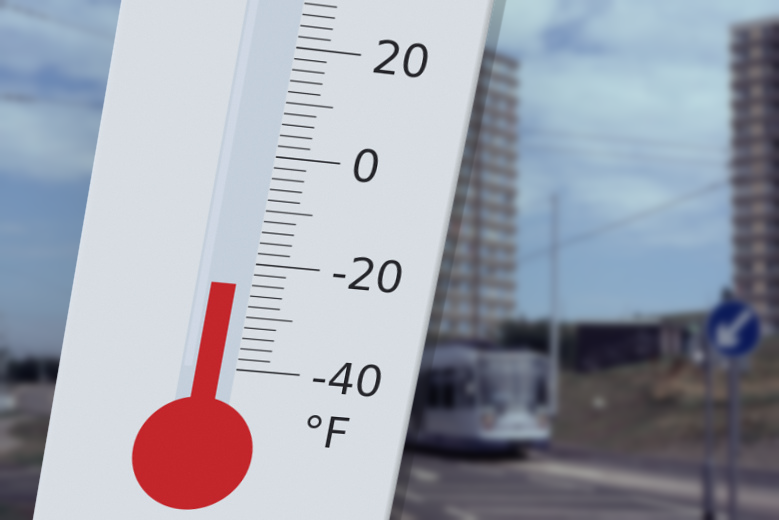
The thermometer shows -24 °F
